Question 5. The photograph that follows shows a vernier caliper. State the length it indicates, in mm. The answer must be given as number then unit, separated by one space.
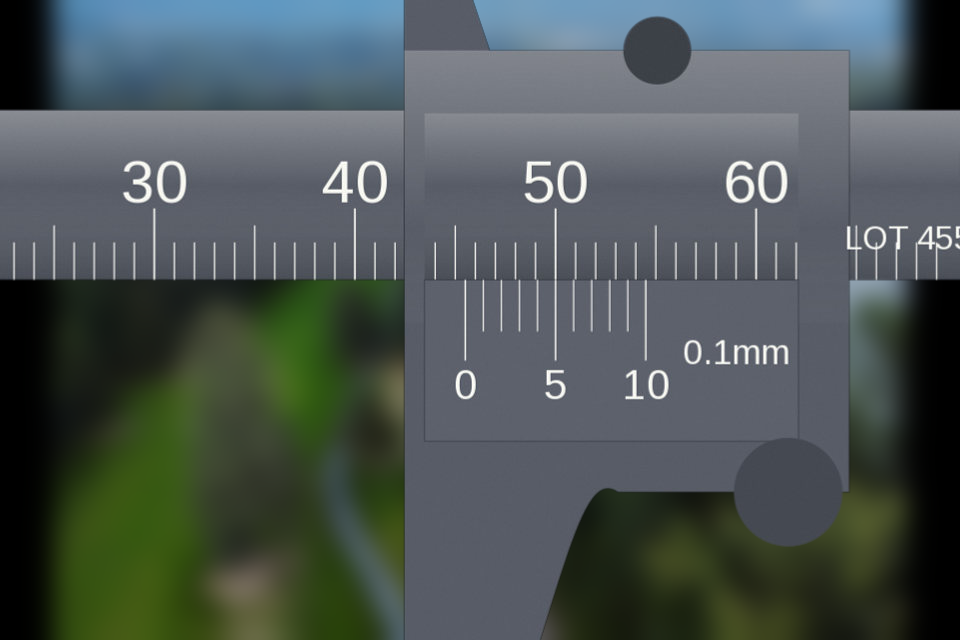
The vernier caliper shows 45.5 mm
